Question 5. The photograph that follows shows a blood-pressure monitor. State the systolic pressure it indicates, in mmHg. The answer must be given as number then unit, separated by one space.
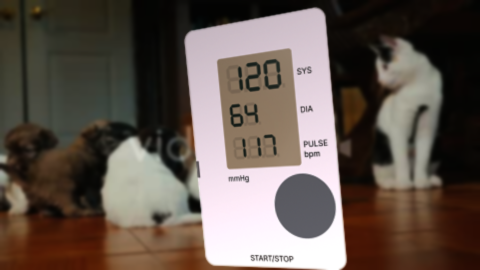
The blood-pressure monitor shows 120 mmHg
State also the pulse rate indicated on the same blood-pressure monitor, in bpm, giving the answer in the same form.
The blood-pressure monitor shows 117 bpm
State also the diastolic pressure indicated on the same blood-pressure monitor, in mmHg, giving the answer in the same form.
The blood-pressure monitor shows 64 mmHg
